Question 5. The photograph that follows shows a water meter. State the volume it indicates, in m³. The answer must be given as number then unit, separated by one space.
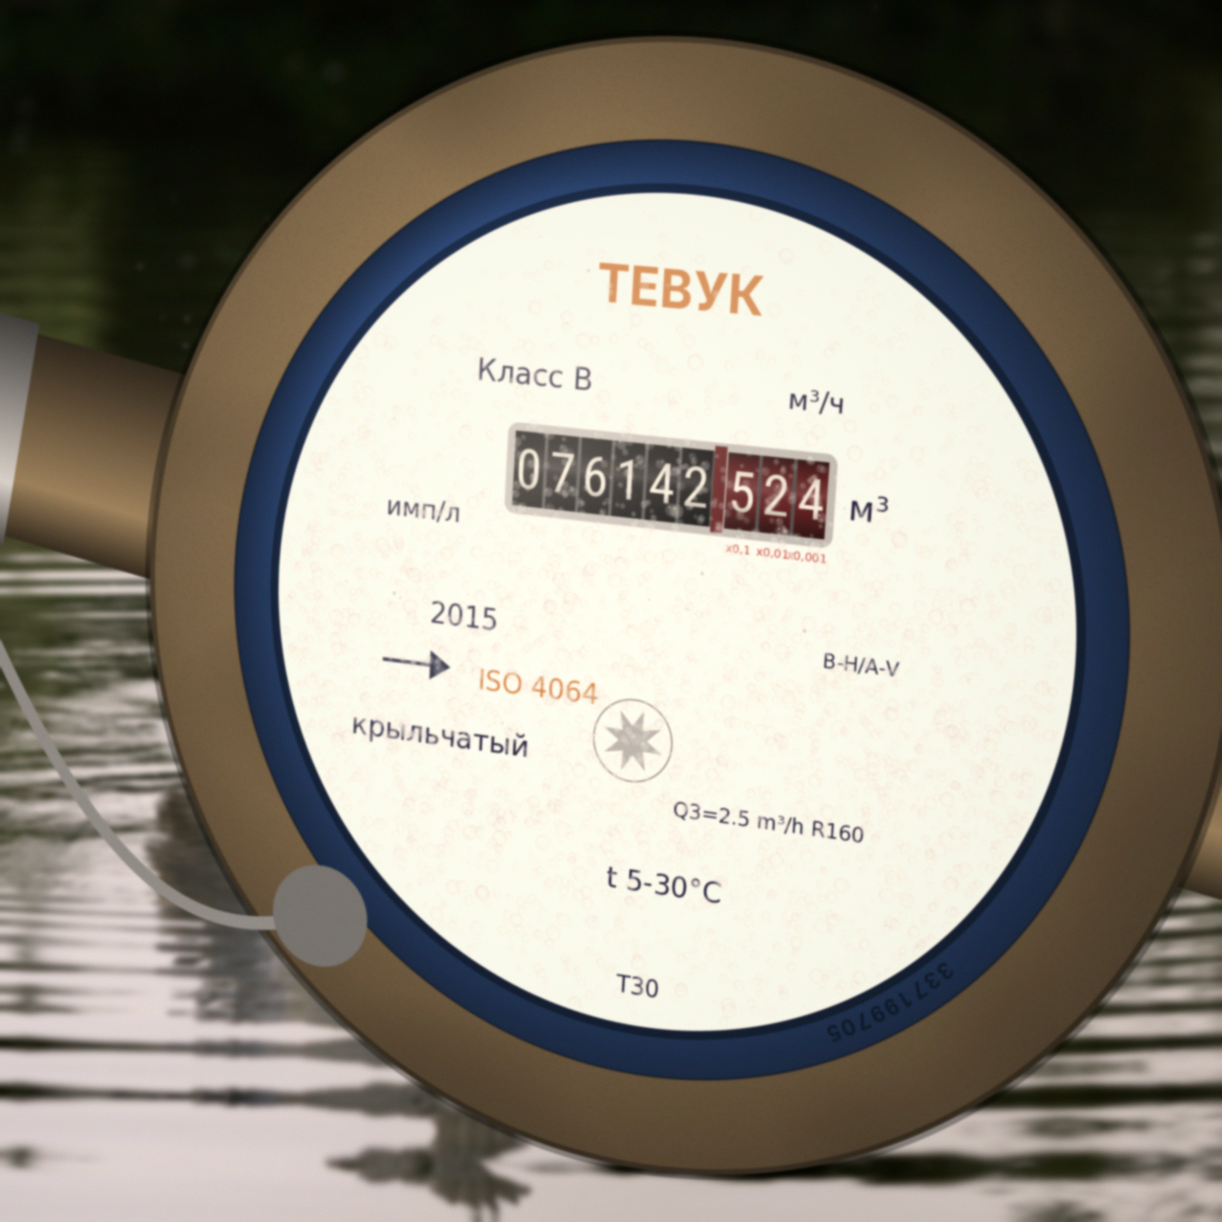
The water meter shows 76142.524 m³
